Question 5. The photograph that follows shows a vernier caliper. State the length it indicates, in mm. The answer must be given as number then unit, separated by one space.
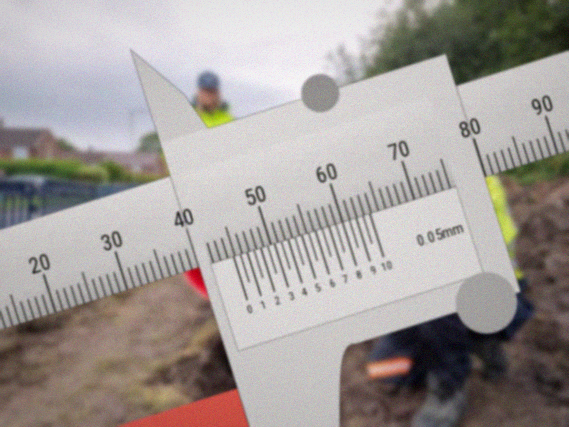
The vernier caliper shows 44.8 mm
